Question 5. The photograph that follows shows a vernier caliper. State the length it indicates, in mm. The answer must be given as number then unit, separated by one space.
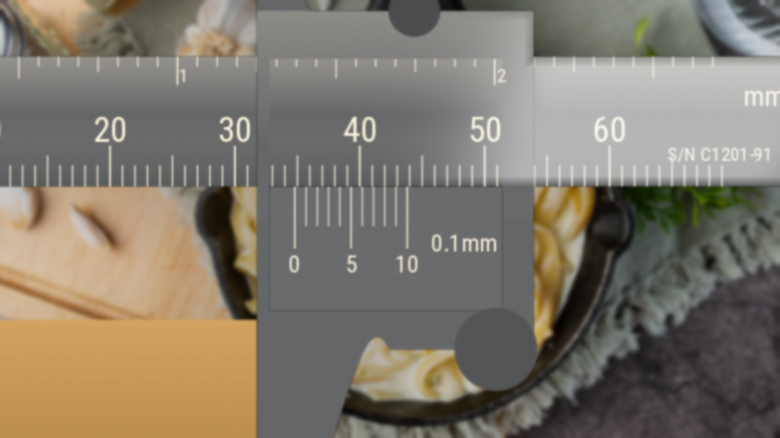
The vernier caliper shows 34.8 mm
